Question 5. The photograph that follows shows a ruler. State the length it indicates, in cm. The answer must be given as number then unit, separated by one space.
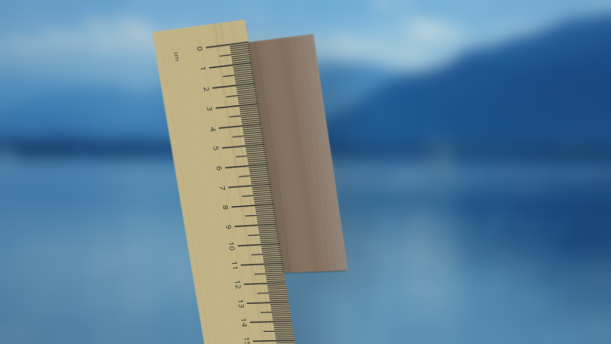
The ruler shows 11.5 cm
